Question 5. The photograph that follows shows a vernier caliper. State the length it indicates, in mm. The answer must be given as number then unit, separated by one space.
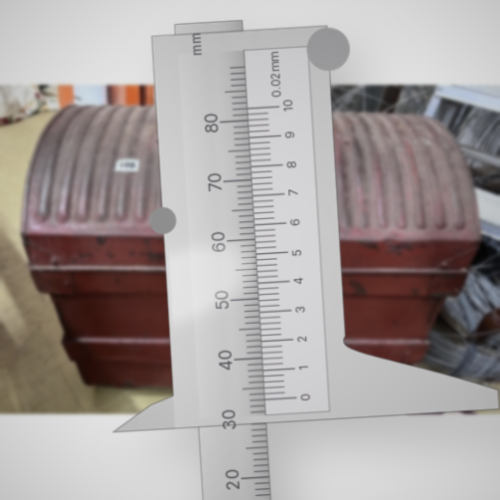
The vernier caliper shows 33.0 mm
